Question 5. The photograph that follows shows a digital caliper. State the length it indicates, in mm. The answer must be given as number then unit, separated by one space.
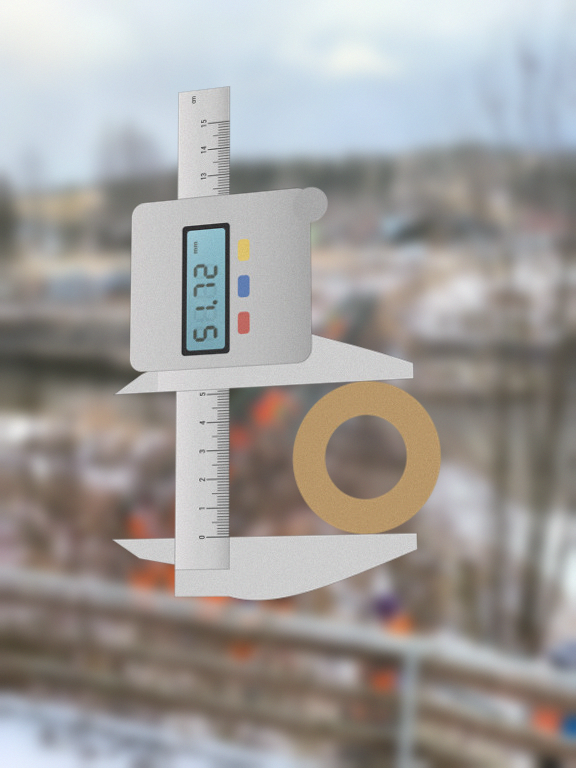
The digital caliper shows 51.72 mm
